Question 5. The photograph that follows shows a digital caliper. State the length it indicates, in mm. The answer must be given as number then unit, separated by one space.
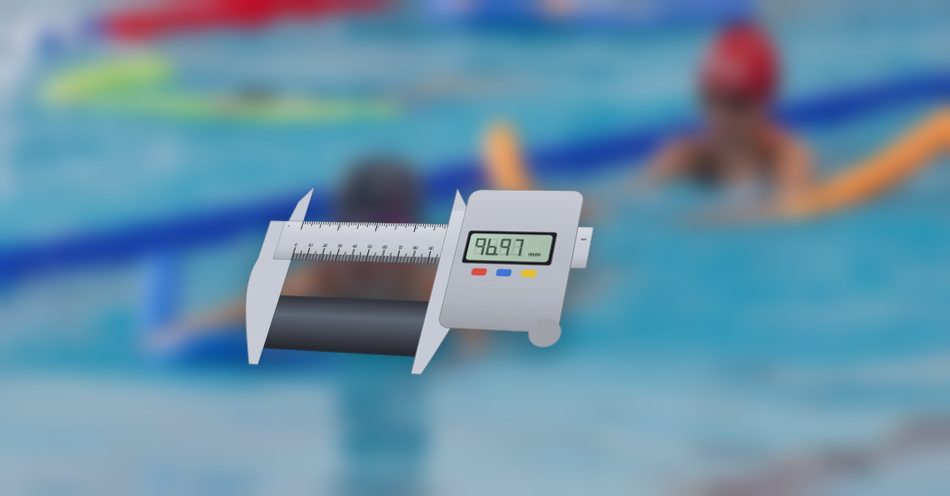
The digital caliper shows 96.97 mm
